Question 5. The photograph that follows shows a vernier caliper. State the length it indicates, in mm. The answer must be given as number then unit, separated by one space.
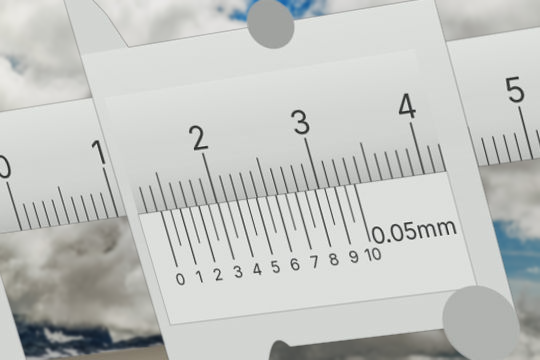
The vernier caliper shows 14.4 mm
